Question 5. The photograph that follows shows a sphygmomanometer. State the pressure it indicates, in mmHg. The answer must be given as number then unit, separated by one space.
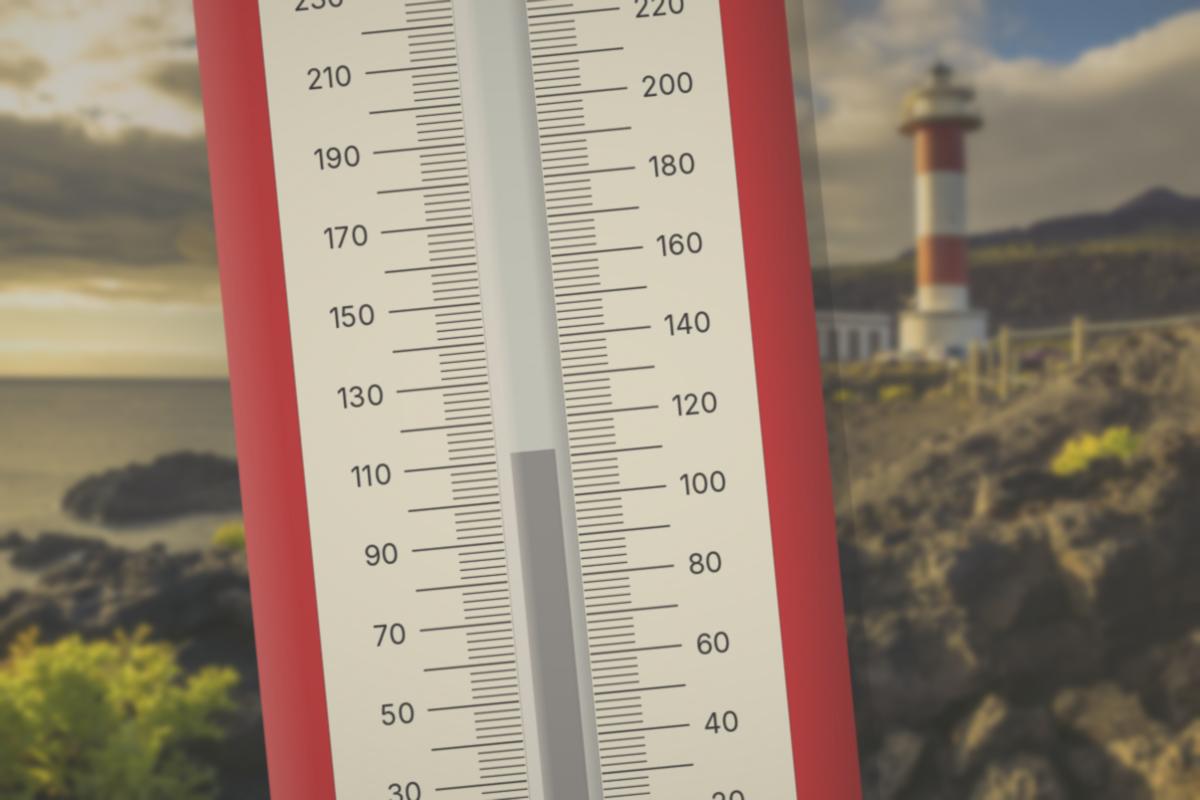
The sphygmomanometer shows 112 mmHg
